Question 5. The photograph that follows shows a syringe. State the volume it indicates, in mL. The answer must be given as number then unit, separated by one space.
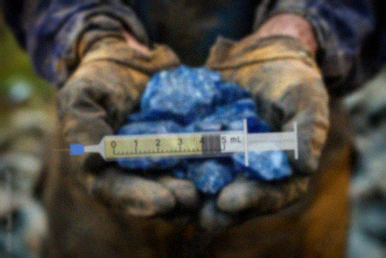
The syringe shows 4 mL
